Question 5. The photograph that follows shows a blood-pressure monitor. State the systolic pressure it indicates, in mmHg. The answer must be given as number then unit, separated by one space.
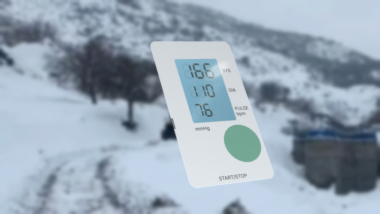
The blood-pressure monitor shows 166 mmHg
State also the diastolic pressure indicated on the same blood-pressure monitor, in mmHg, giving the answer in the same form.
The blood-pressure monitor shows 110 mmHg
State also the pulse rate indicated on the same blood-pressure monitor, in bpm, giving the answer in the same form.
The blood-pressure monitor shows 76 bpm
